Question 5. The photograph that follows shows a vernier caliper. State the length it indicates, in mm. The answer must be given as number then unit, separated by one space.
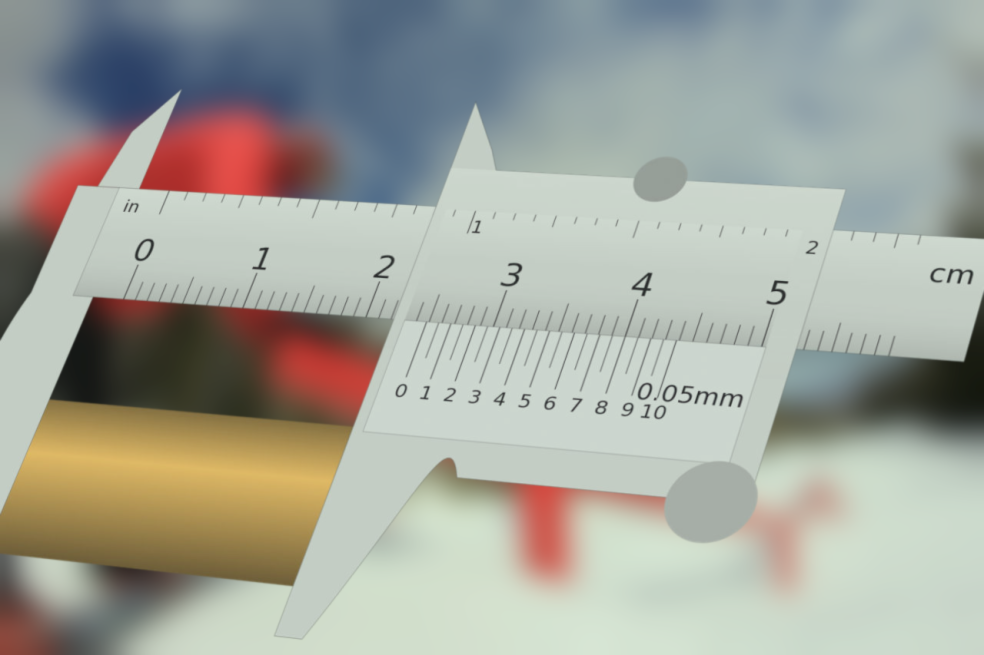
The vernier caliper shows 24.8 mm
